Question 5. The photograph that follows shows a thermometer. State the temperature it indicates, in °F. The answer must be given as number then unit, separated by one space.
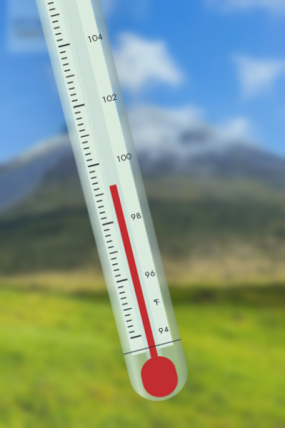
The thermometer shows 99.2 °F
